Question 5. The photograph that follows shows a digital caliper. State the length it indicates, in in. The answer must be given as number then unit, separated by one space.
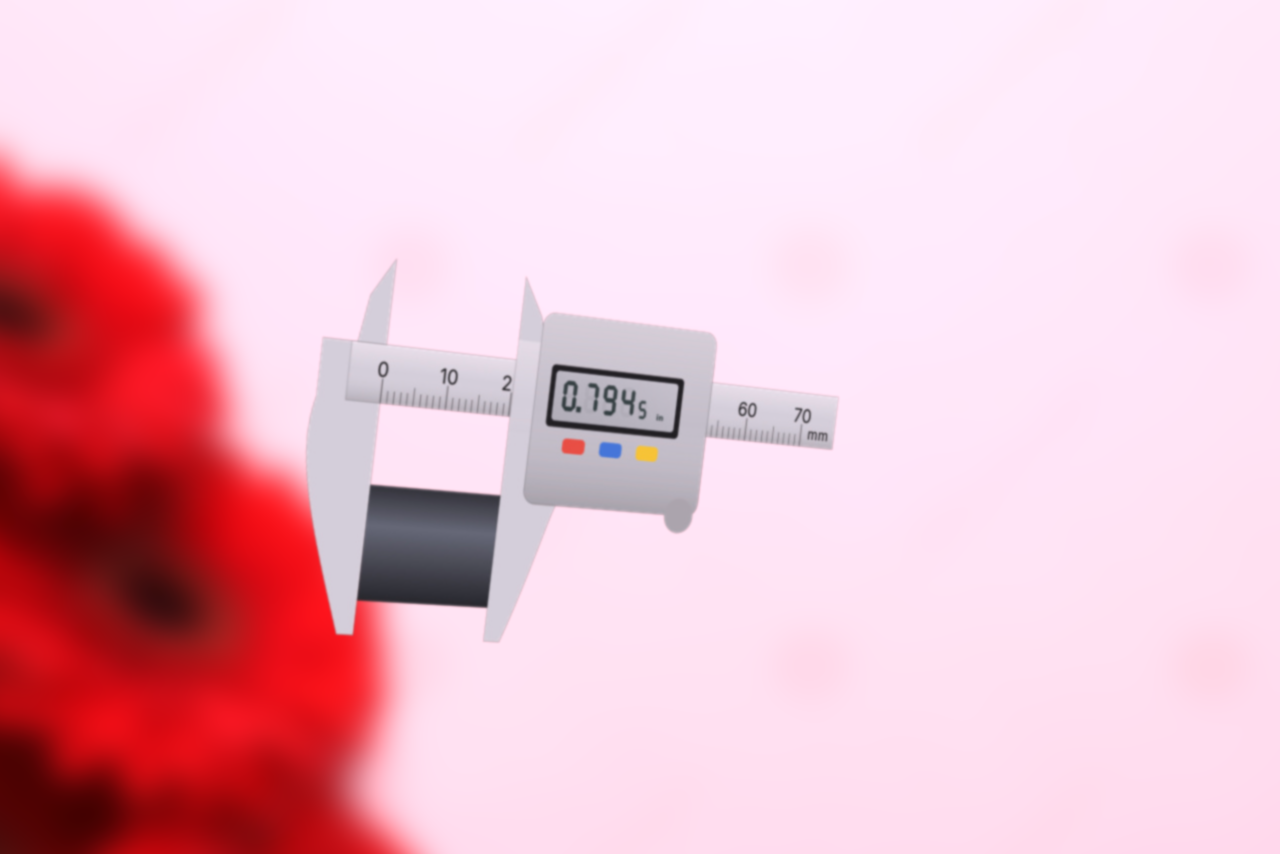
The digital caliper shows 0.7945 in
